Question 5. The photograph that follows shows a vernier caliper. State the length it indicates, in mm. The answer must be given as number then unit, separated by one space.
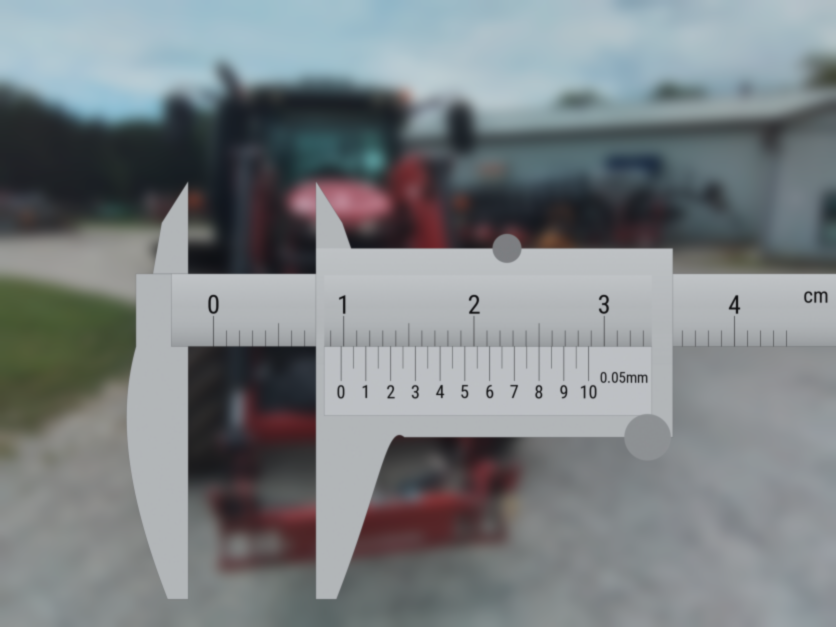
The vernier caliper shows 9.8 mm
